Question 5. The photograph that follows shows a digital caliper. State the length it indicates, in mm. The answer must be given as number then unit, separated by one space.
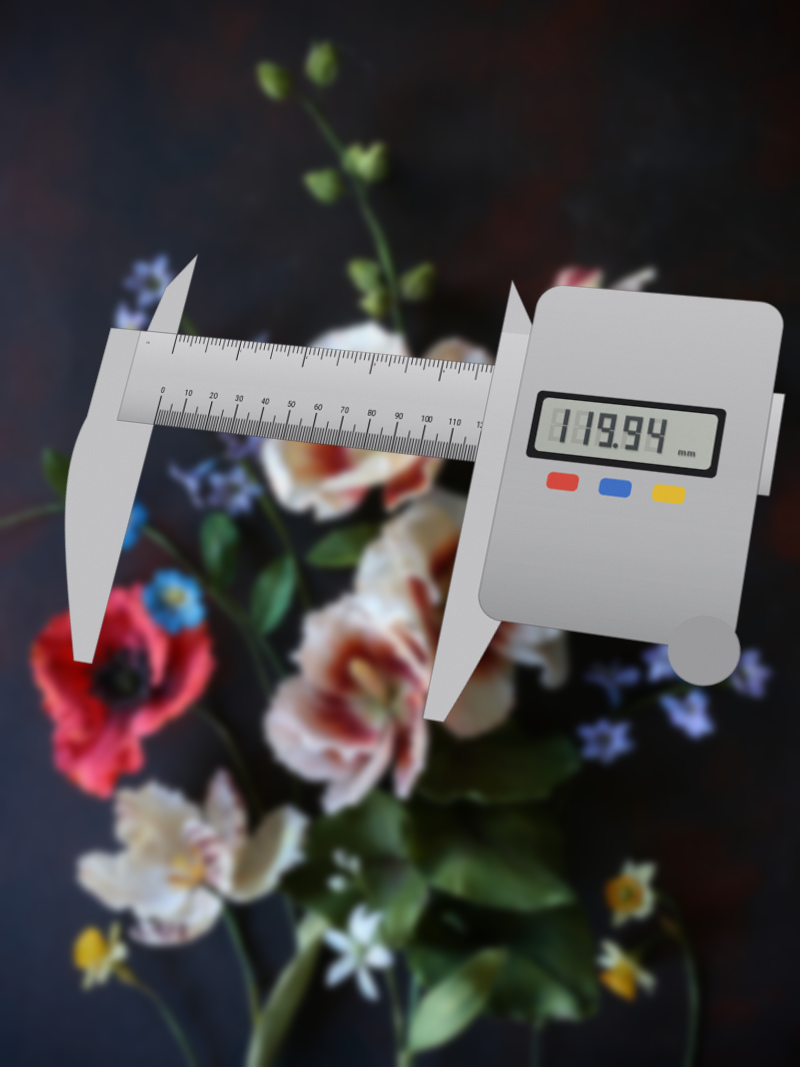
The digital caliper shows 119.94 mm
